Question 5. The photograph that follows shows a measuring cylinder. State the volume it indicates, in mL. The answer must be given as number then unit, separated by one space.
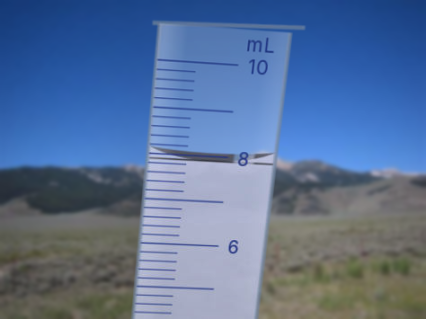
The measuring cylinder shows 7.9 mL
